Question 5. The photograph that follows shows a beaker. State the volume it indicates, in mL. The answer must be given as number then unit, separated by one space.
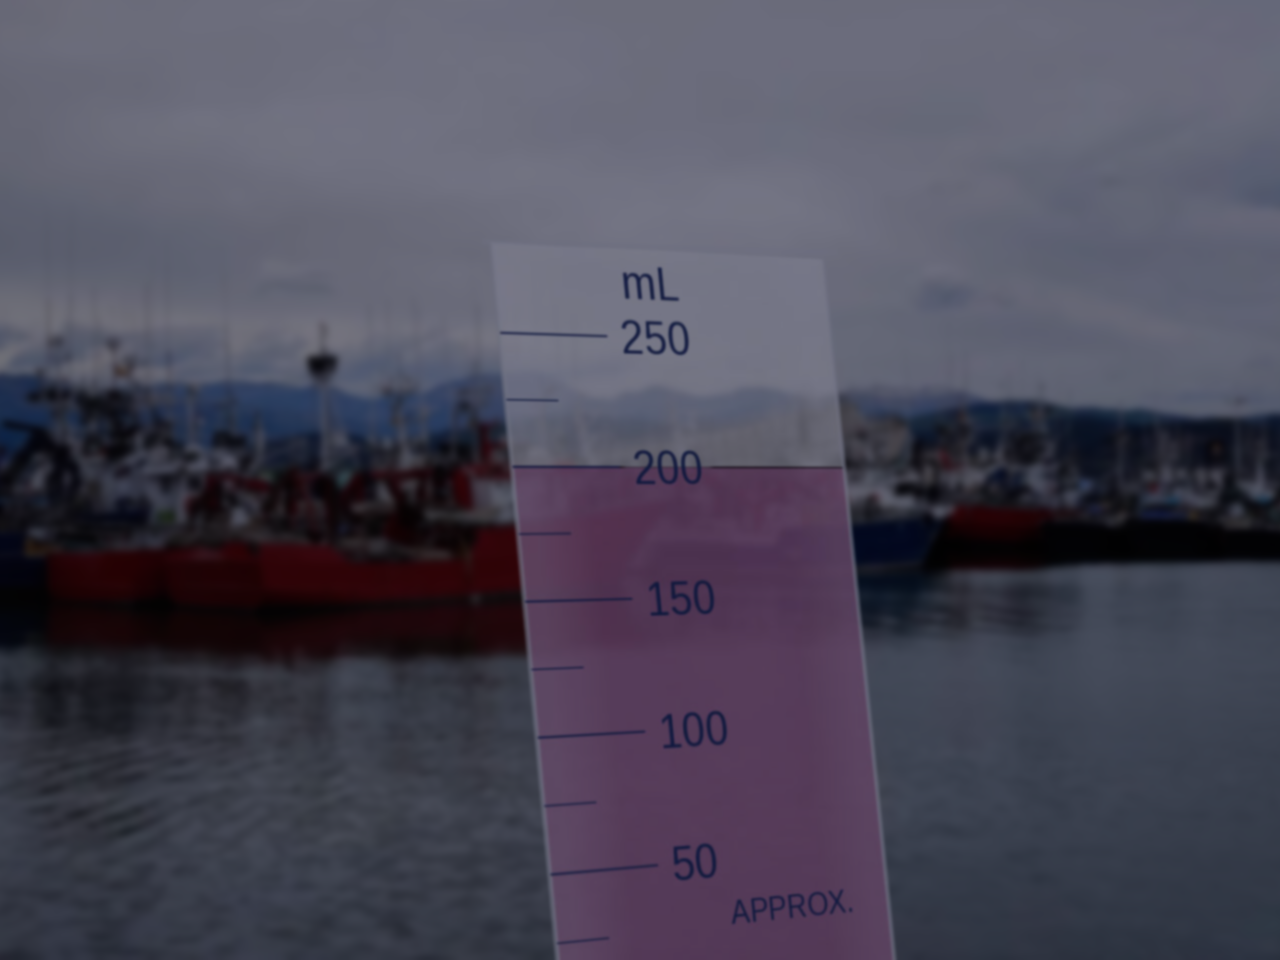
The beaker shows 200 mL
